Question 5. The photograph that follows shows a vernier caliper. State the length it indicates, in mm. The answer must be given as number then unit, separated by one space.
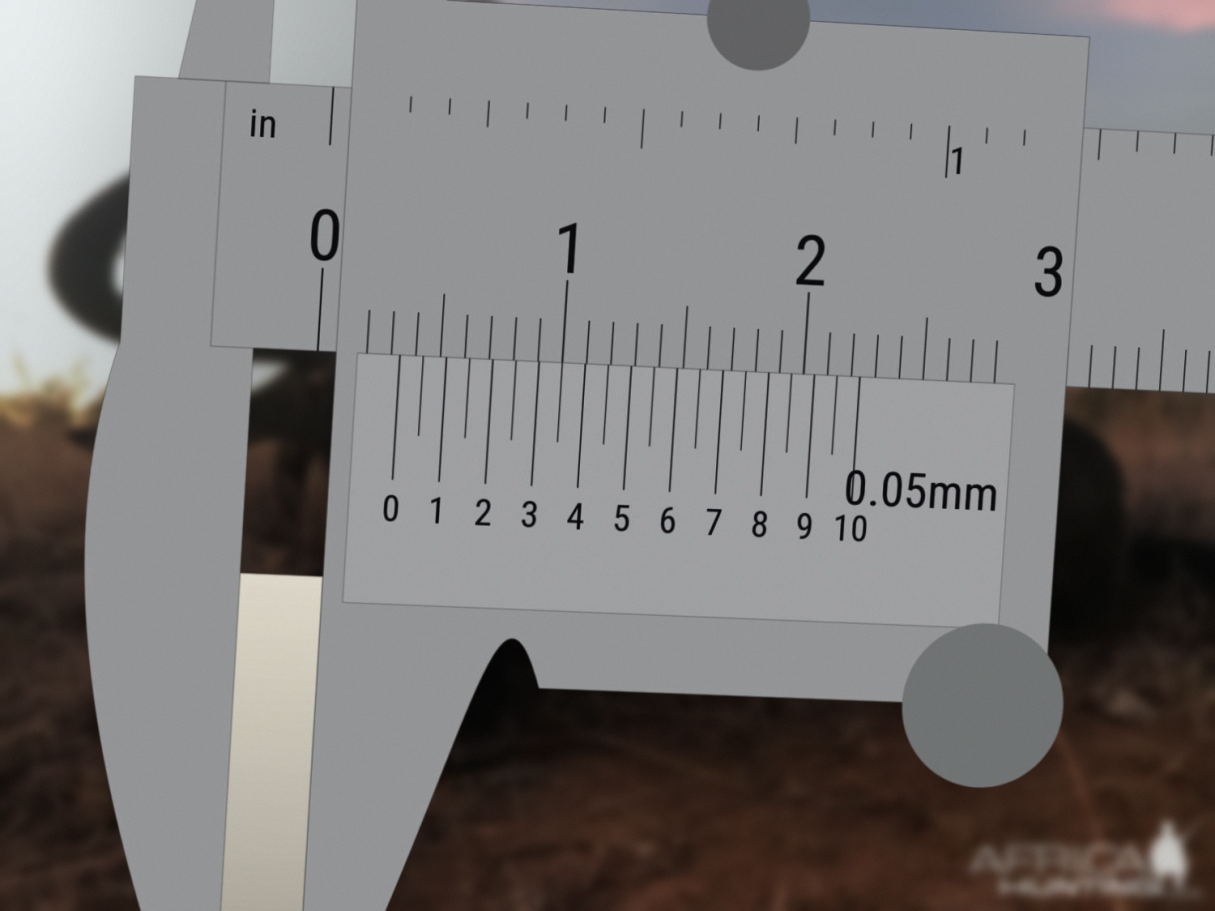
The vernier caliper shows 3.35 mm
